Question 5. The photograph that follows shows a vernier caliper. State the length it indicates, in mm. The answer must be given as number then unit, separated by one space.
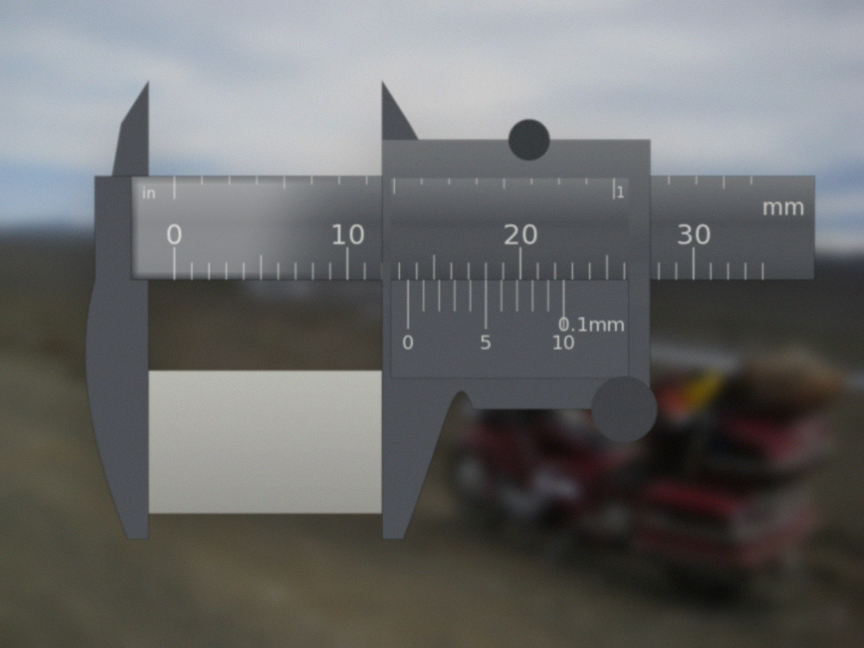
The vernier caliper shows 13.5 mm
